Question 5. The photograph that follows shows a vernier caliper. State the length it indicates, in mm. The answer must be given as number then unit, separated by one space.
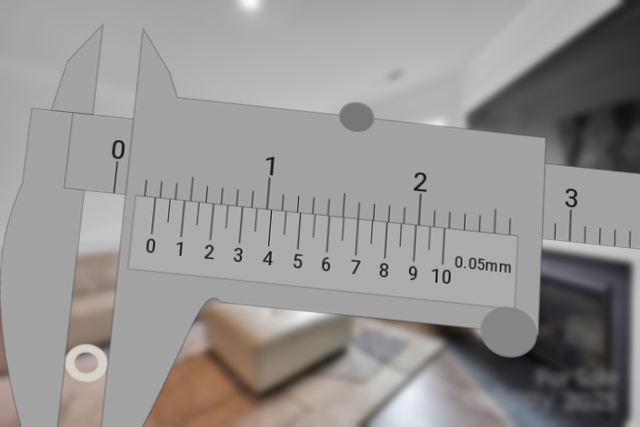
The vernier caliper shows 2.7 mm
